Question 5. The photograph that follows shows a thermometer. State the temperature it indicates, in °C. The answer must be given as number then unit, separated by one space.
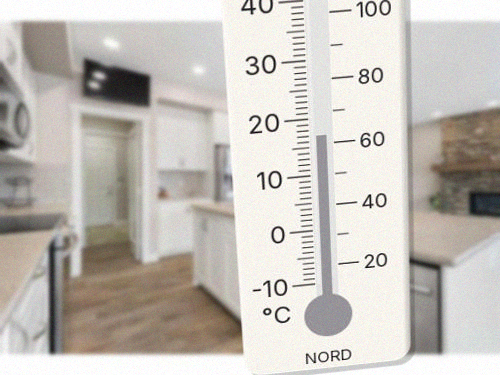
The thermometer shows 17 °C
